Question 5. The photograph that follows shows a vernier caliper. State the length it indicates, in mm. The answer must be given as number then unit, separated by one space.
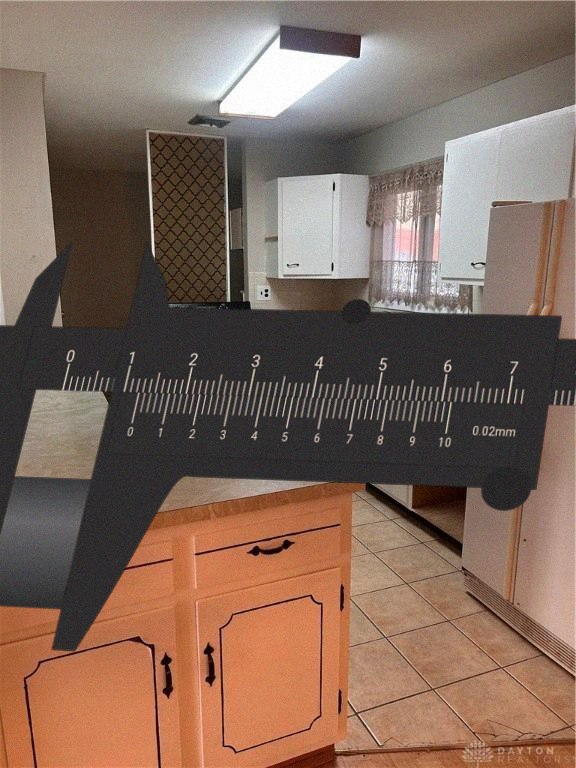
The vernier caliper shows 12.4 mm
